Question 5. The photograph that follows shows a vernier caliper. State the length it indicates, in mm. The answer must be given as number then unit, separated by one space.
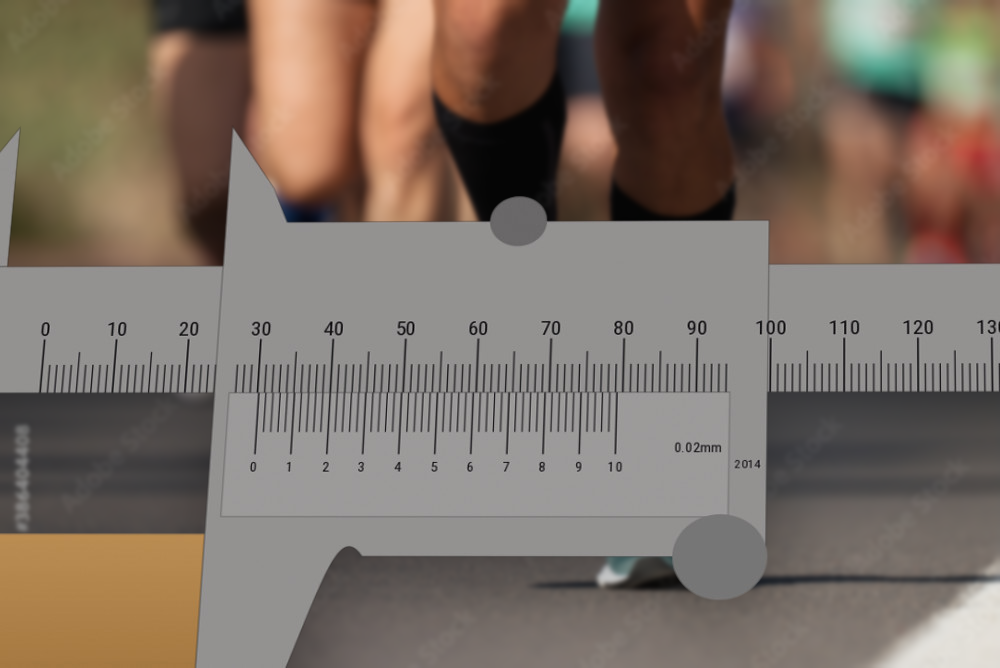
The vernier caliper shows 30.2 mm
